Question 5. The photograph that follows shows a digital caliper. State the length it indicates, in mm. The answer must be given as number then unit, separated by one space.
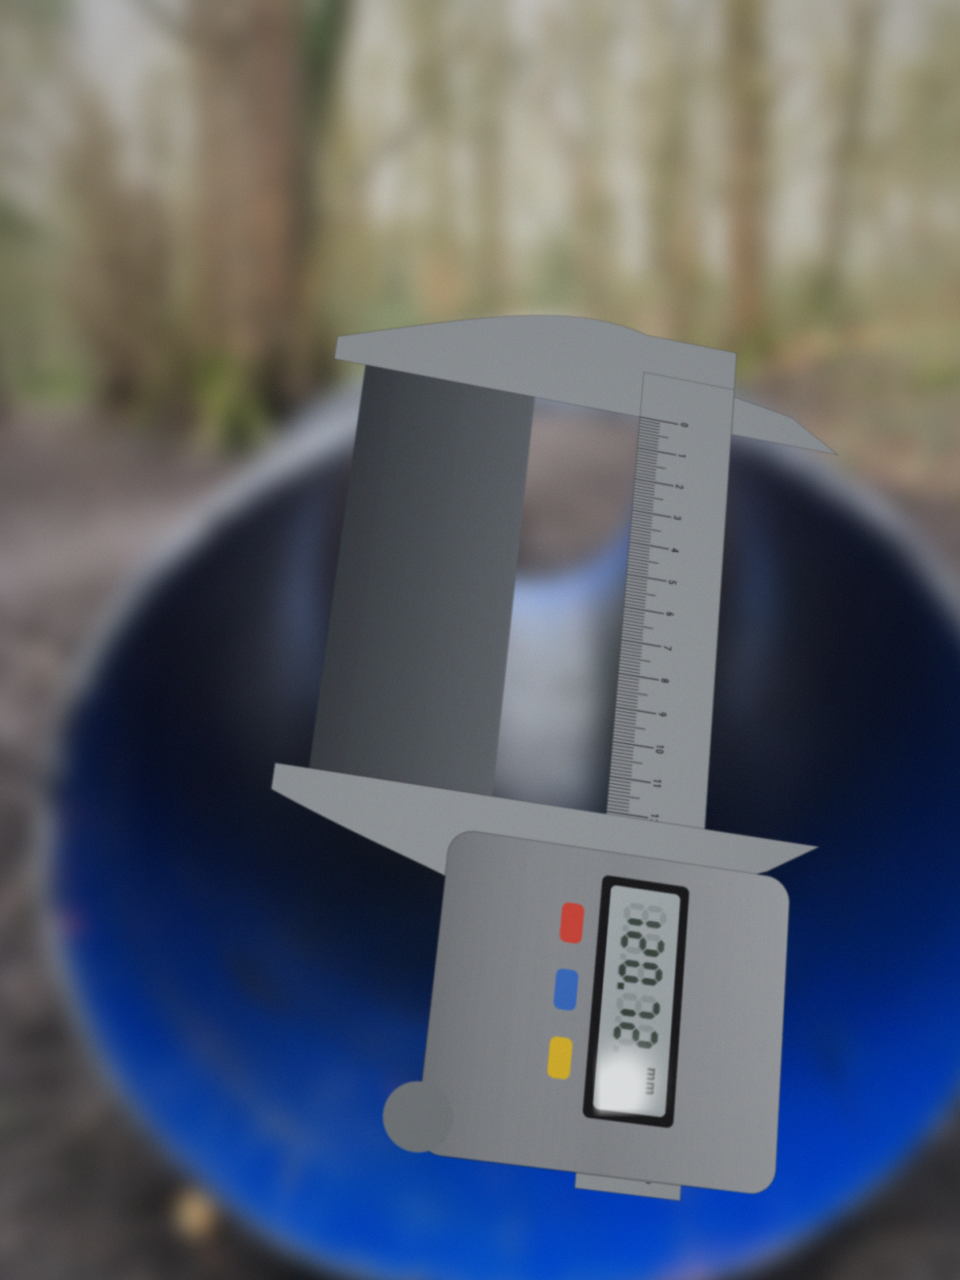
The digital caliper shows 120.72 mm
